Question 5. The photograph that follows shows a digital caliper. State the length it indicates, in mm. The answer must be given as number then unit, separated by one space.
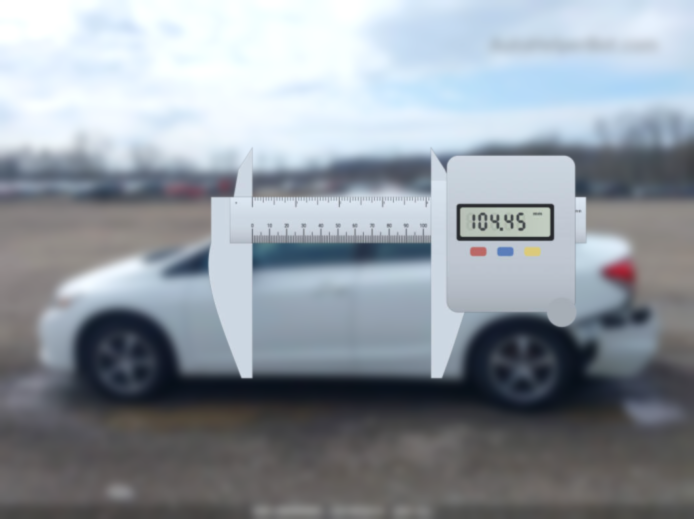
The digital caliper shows 104.45 mm
